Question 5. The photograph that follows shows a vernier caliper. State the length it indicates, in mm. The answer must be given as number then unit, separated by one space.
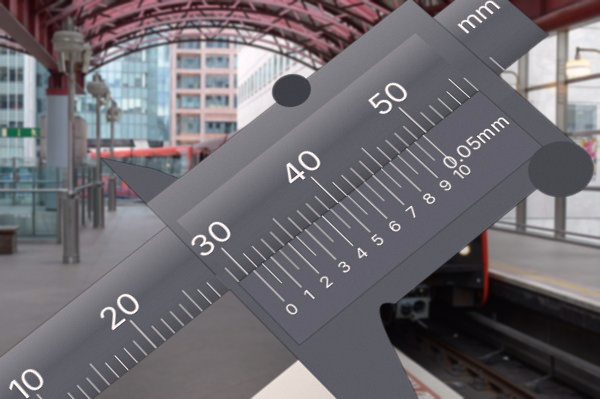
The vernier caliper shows 30.6 mm
